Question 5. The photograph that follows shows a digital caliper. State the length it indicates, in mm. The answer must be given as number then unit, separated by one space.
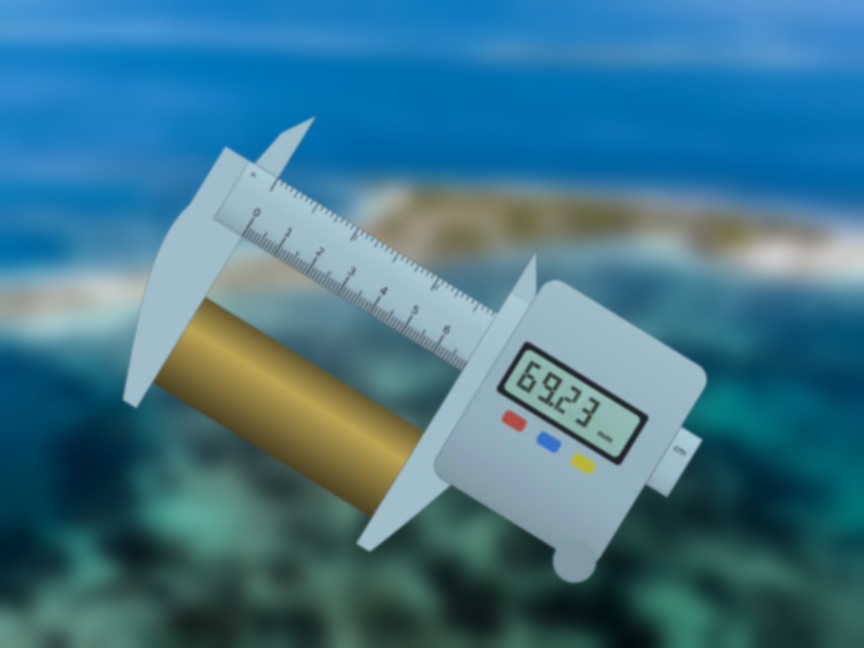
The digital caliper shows 69.23 mm
